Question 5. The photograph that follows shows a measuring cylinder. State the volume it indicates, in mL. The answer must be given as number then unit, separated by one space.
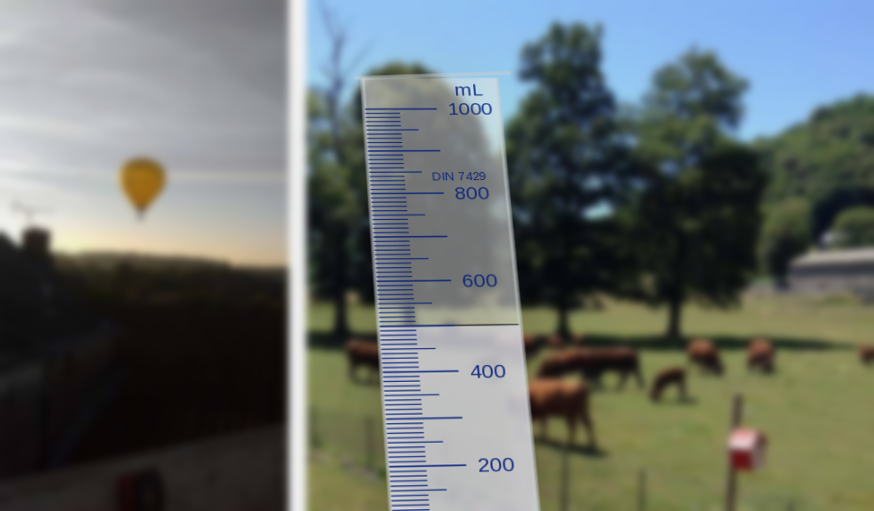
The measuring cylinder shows 500 mL
